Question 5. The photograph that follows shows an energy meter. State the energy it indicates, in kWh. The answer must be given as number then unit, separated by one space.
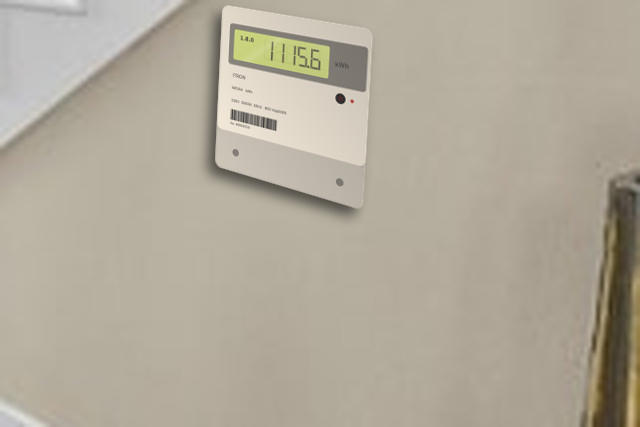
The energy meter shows 1115.6 kWh
